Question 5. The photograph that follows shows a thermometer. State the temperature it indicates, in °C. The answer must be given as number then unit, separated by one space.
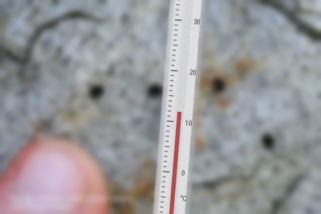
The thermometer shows 12 °C
